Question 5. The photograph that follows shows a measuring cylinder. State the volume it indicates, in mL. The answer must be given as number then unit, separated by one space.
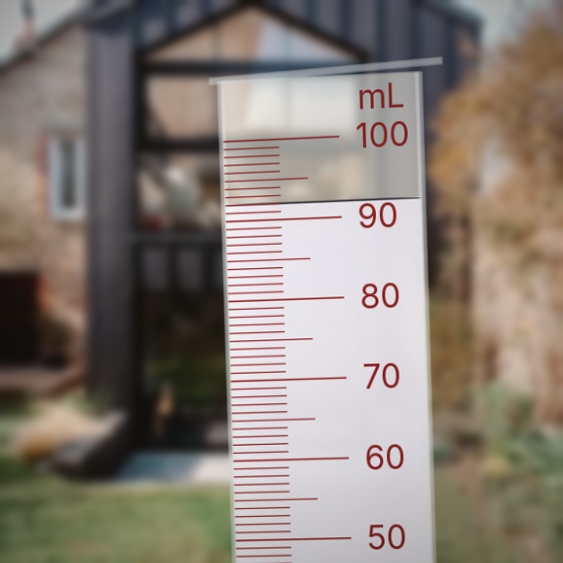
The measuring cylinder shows 92 mL
